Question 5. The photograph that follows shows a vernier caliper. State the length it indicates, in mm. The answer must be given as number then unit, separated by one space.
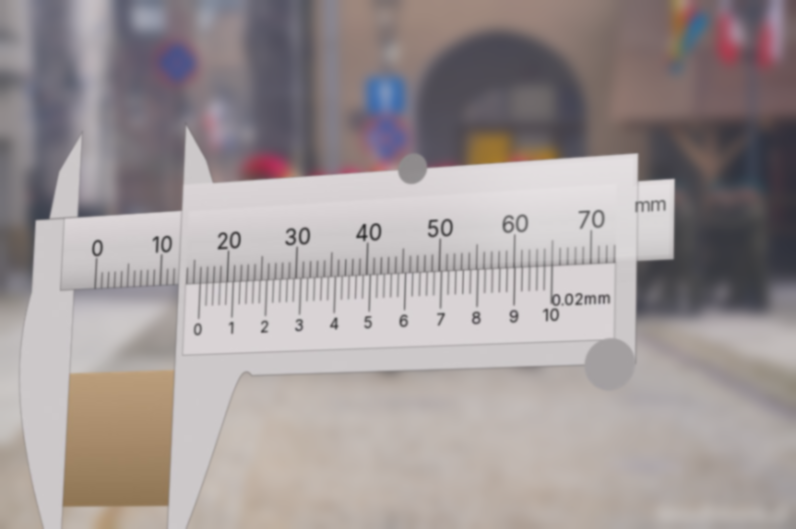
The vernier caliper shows 16.0 mm
